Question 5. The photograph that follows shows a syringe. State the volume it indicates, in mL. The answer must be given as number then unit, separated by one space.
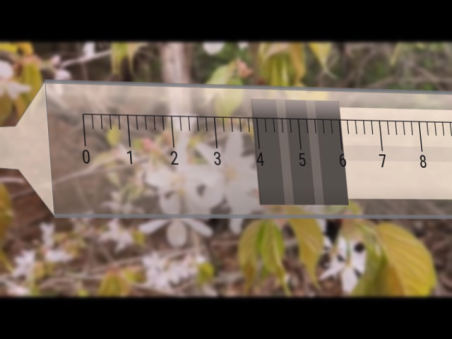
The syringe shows 3.9 mL
